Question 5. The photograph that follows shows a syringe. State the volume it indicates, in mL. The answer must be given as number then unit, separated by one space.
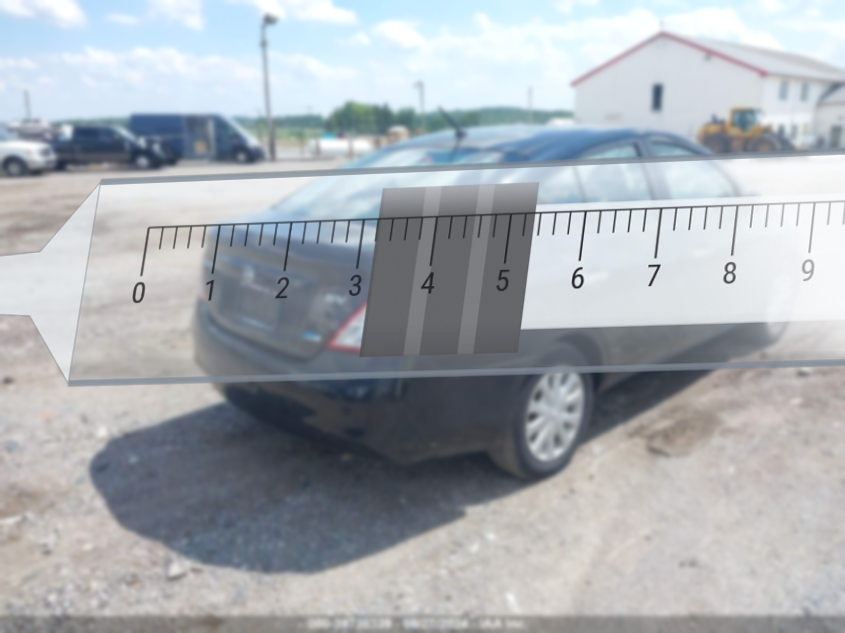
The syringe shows 3.2 mL
